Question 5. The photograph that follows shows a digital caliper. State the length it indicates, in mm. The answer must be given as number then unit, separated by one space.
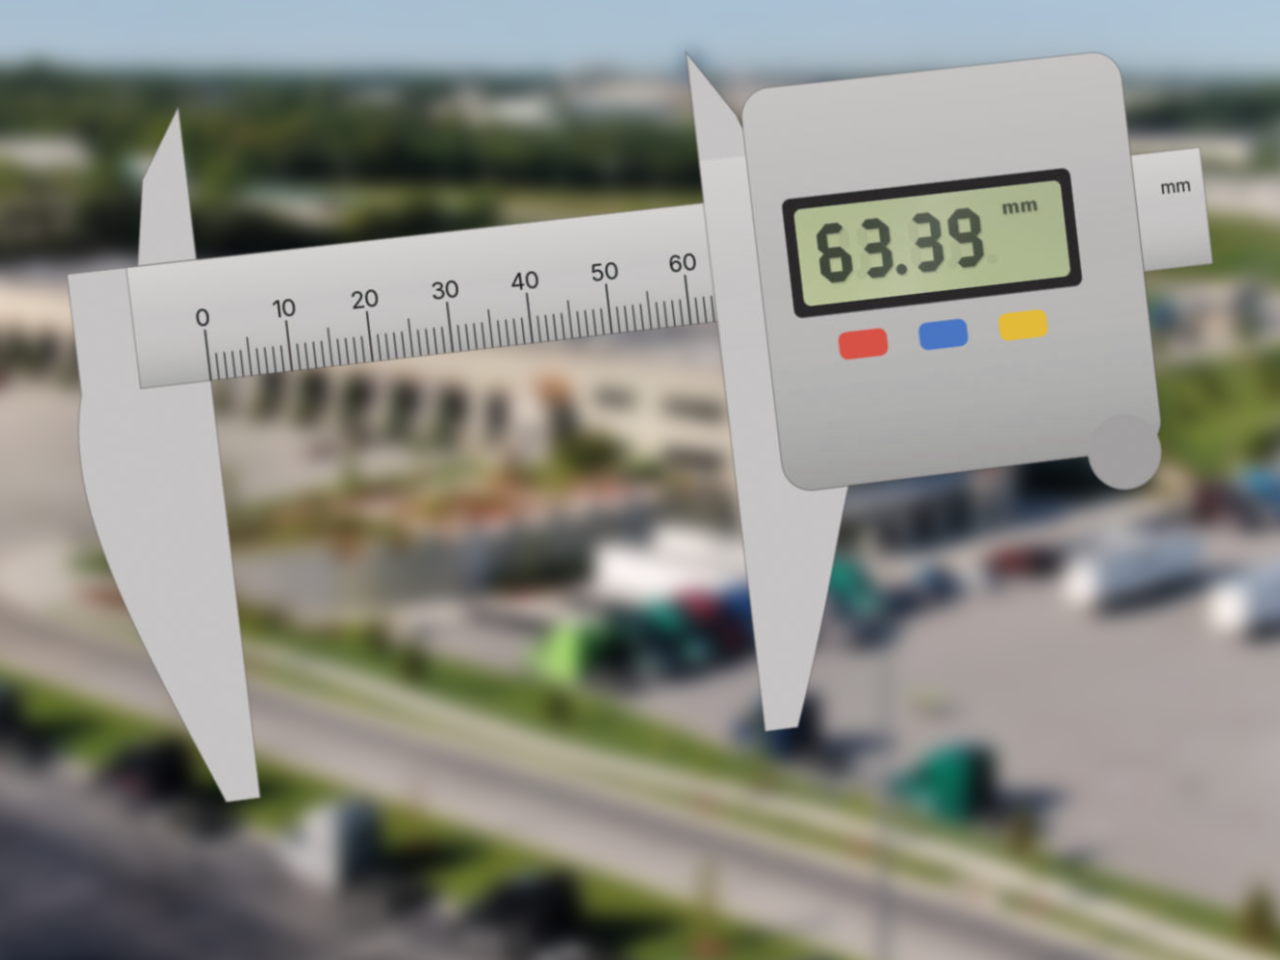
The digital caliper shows 63.39 mm
